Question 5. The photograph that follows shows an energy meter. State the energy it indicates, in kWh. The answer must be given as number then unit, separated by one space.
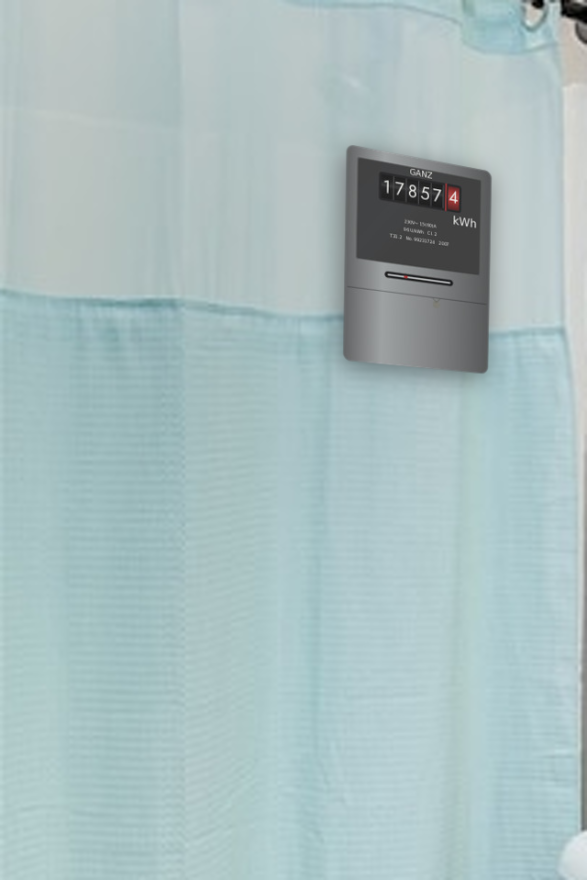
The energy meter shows 17857.4 kWh
